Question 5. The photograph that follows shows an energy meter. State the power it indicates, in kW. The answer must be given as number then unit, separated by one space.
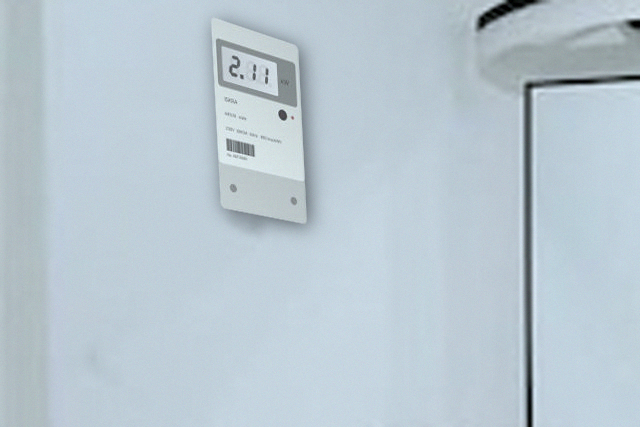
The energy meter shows 2.11 kW
